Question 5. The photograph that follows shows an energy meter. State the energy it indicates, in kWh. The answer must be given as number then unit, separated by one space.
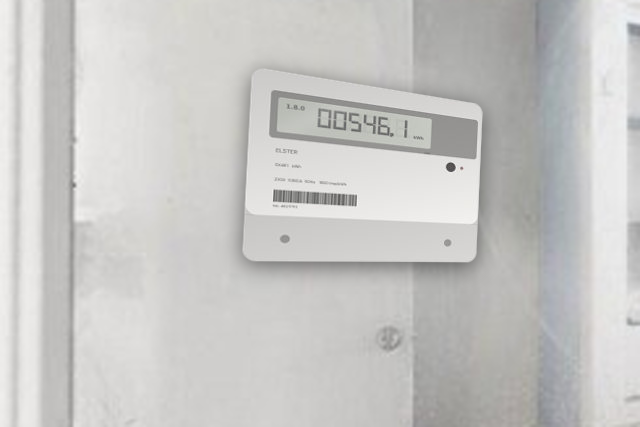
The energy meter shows 546.1 kWh
